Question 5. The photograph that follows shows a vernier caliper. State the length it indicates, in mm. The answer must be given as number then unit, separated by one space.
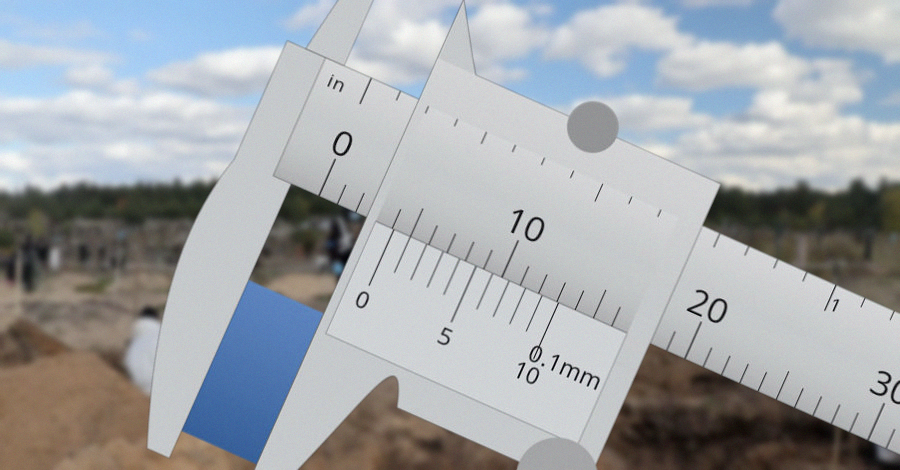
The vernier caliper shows 4.1 mm
